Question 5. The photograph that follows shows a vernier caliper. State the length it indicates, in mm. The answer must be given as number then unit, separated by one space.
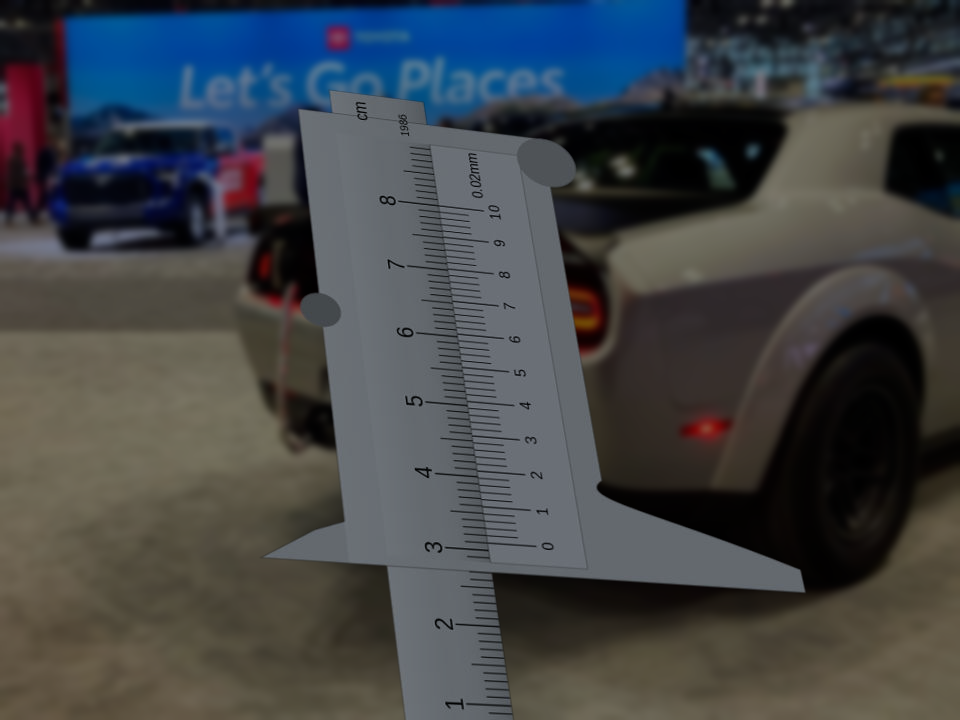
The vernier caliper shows 31.0 mm
